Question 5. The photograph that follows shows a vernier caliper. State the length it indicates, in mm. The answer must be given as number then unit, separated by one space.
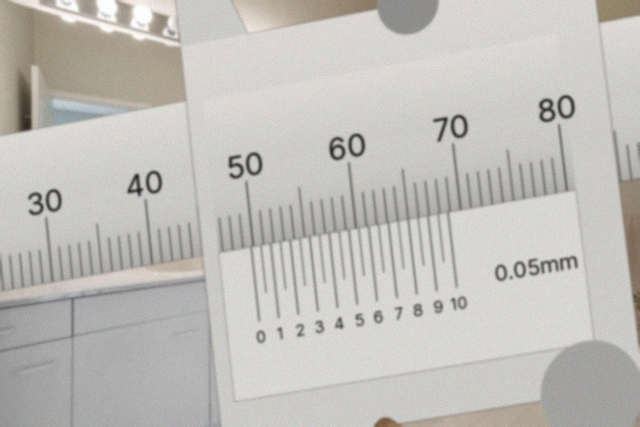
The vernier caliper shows 49.8 mm
